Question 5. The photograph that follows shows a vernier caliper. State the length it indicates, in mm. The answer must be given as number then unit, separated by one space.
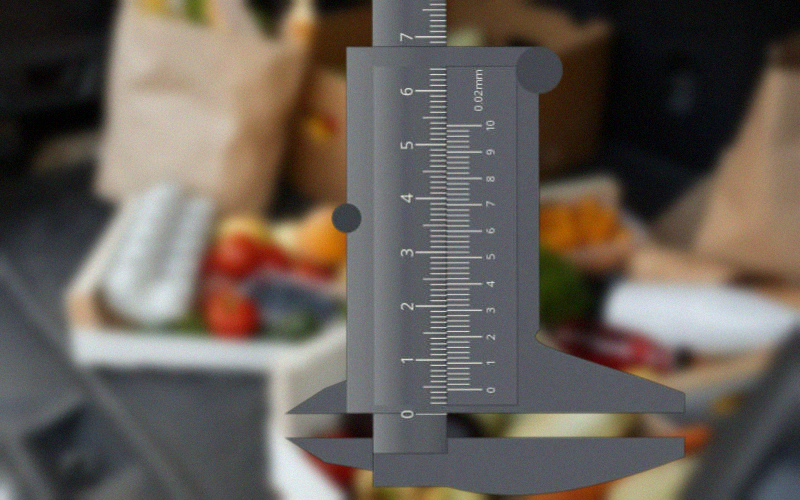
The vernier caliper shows 4.5 mm
